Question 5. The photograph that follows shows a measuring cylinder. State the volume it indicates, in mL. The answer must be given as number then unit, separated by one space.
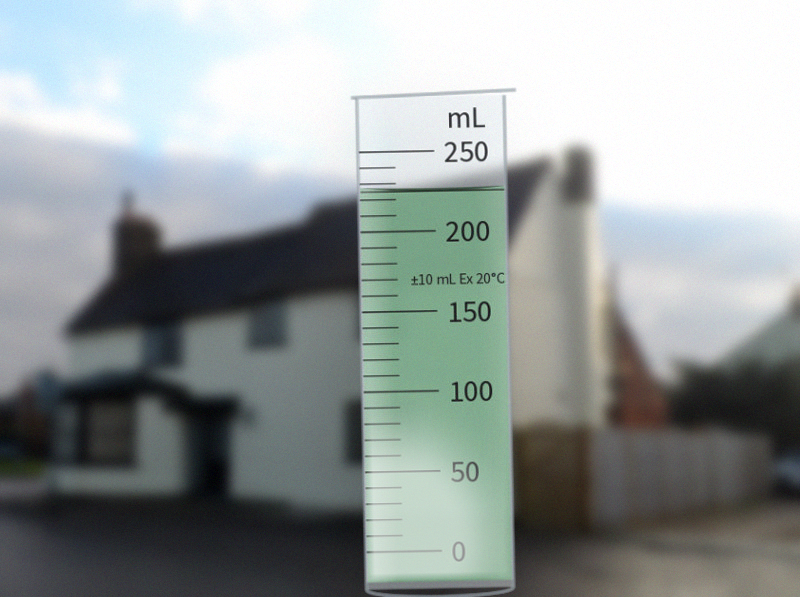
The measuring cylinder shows 225 mL
